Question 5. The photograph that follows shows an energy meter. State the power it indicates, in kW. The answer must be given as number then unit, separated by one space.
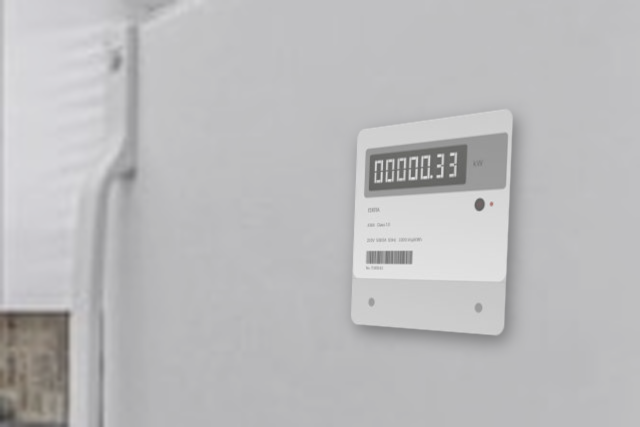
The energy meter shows 0.33 kW
